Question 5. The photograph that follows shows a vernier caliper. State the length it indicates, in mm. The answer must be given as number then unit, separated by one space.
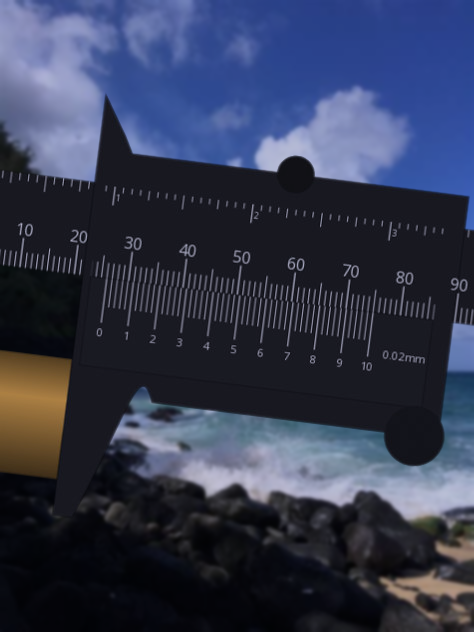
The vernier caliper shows 26.0 mm
